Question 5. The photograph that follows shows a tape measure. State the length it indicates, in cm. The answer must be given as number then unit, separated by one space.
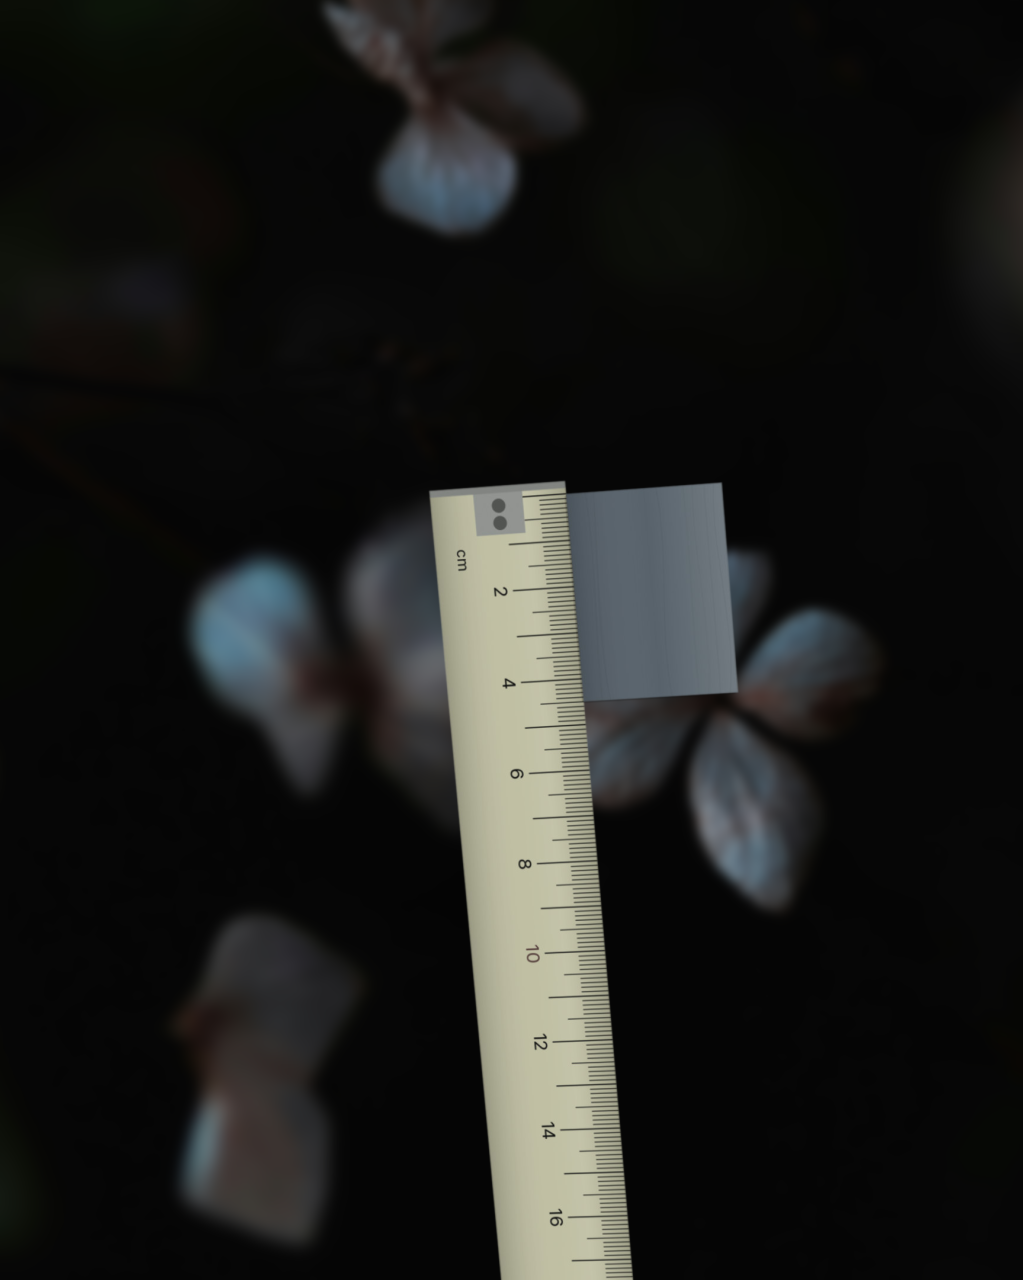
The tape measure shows 4.5 cm
